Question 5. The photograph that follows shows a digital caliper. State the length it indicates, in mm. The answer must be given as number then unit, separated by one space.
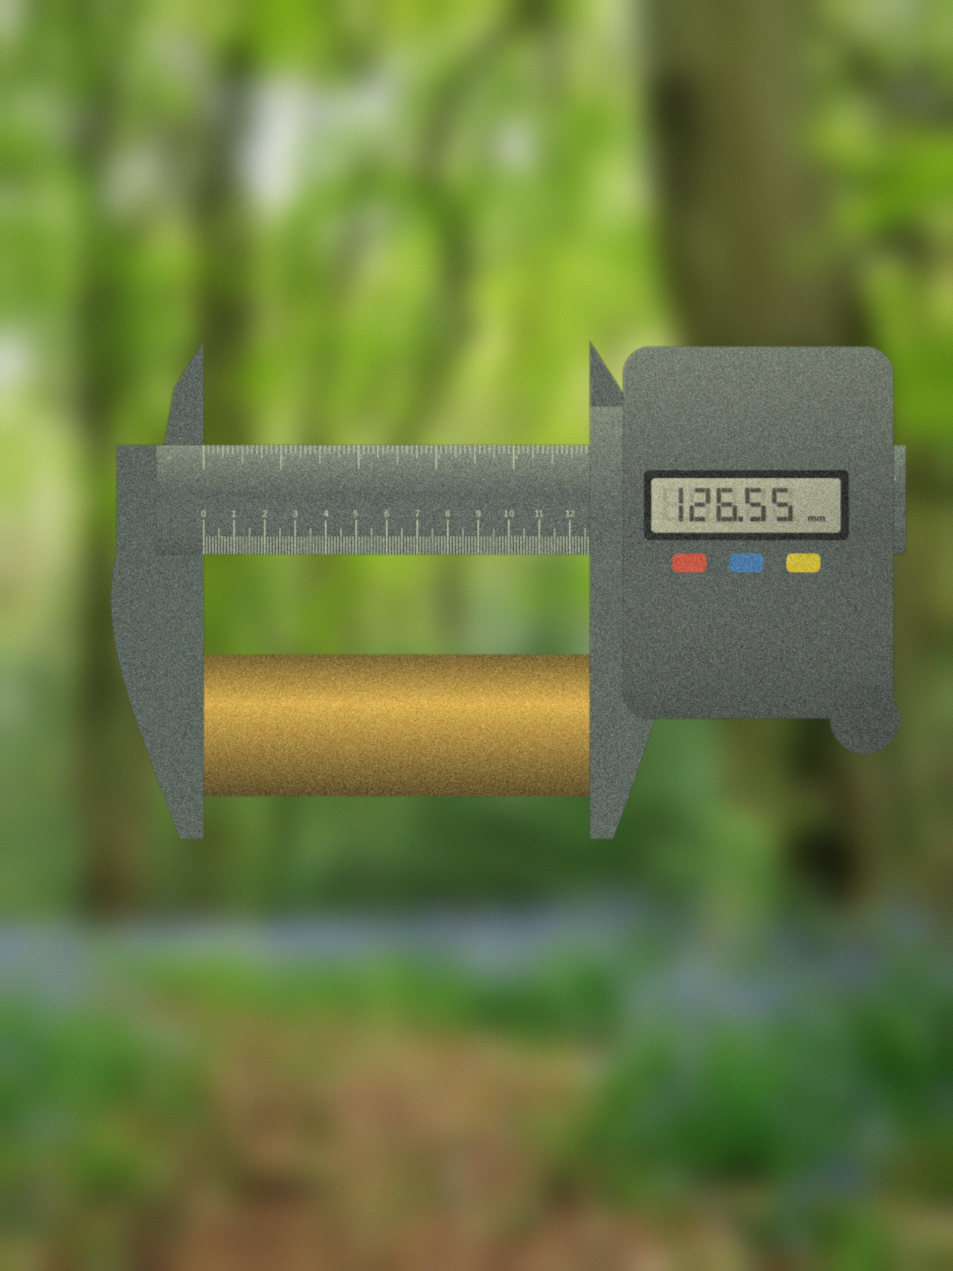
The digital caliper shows 126.55 mm
